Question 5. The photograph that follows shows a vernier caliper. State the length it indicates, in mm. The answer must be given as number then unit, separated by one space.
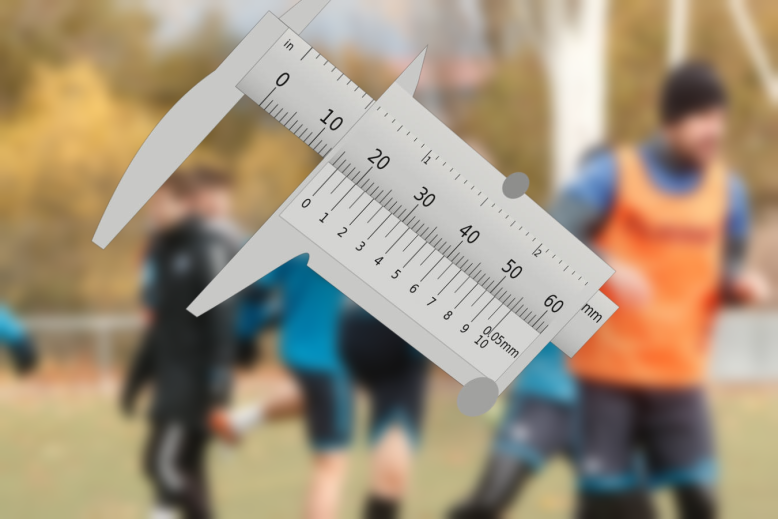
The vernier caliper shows 16.0 mm
